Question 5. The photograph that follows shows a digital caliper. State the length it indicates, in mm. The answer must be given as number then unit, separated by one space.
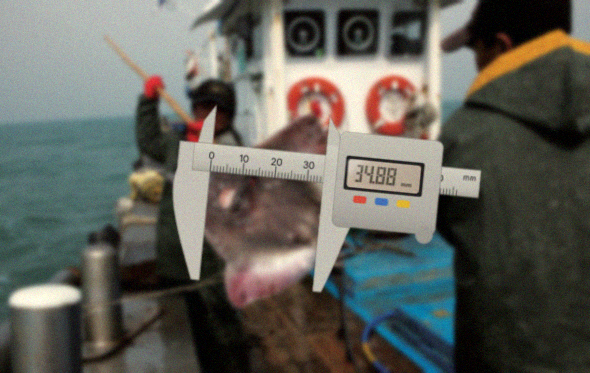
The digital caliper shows 34.88 mm
